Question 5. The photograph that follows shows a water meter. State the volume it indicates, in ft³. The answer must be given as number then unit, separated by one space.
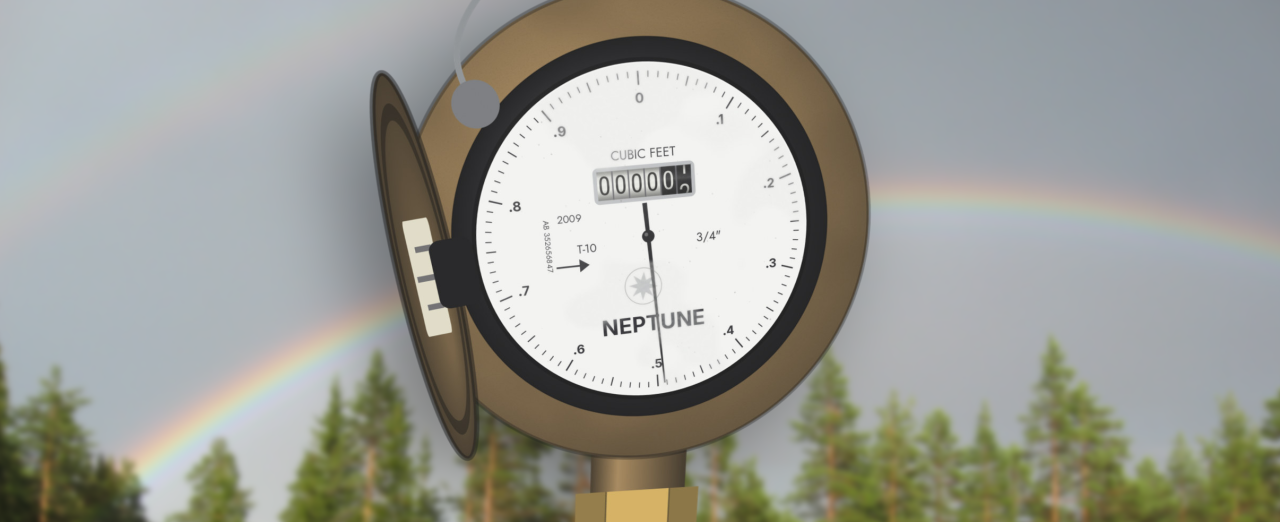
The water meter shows 1.49 ft³
